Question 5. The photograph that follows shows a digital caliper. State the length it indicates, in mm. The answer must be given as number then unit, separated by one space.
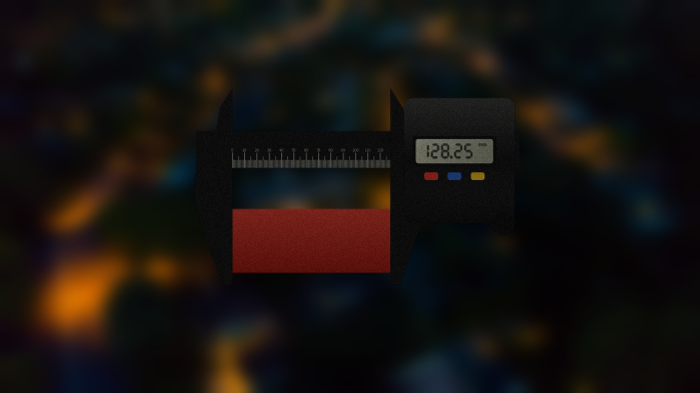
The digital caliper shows 128.25 mm
